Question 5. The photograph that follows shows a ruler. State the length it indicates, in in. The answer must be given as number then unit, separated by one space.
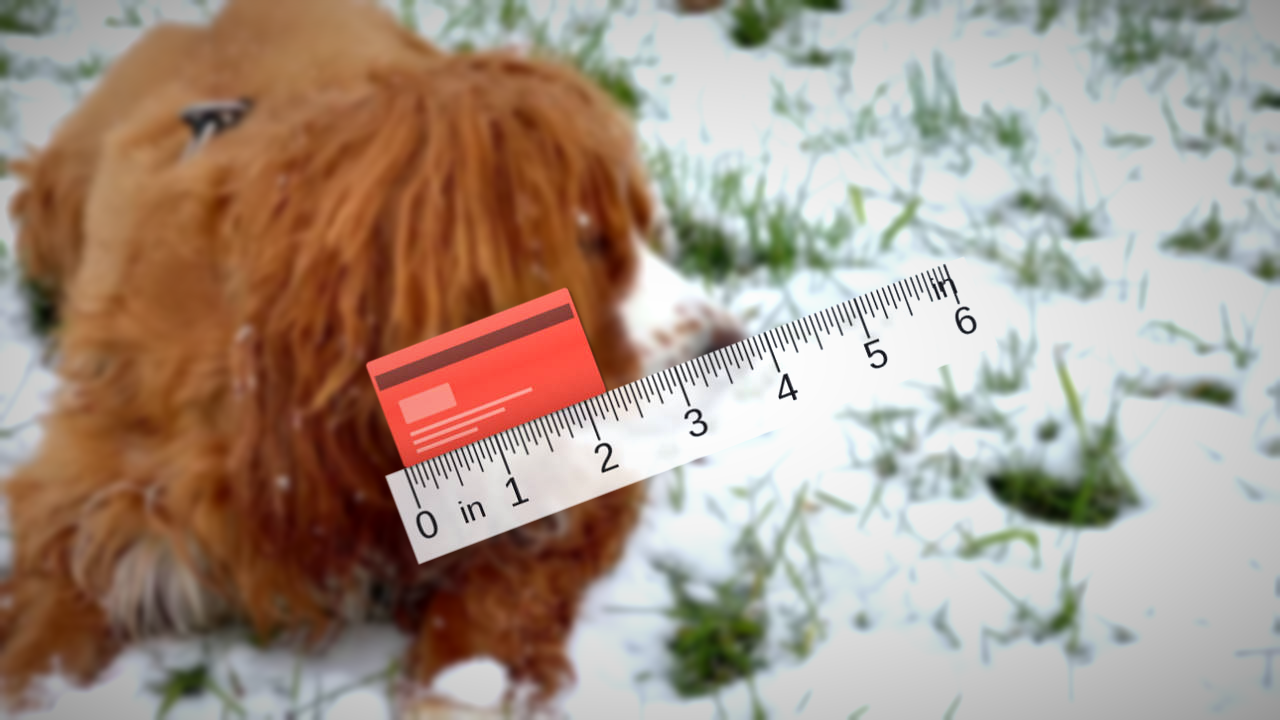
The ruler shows 2.25 in
